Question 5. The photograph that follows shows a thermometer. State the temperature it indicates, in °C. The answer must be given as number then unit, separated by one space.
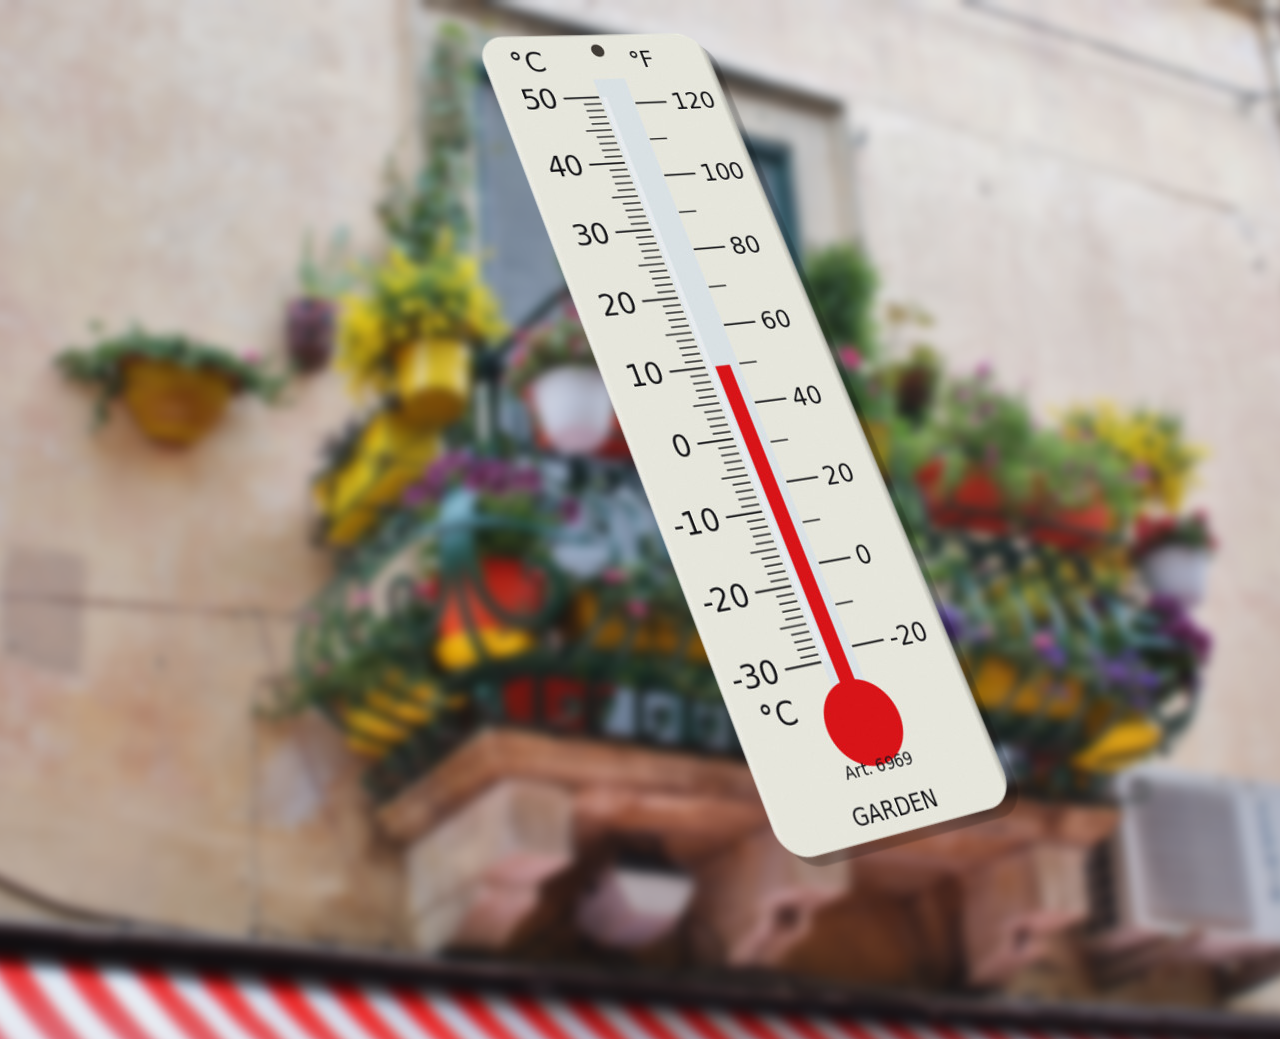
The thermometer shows 10 °C
